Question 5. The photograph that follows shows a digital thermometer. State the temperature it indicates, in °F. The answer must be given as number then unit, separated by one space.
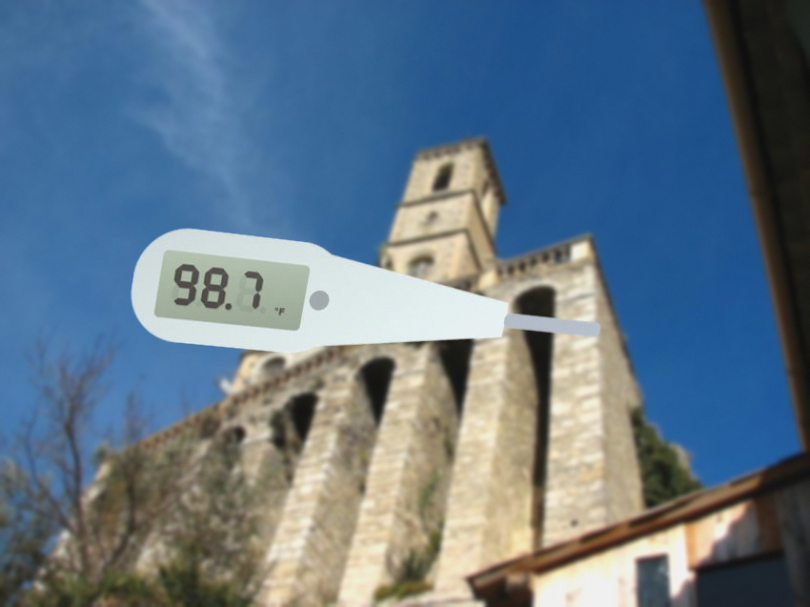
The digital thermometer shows 98.7 °F
